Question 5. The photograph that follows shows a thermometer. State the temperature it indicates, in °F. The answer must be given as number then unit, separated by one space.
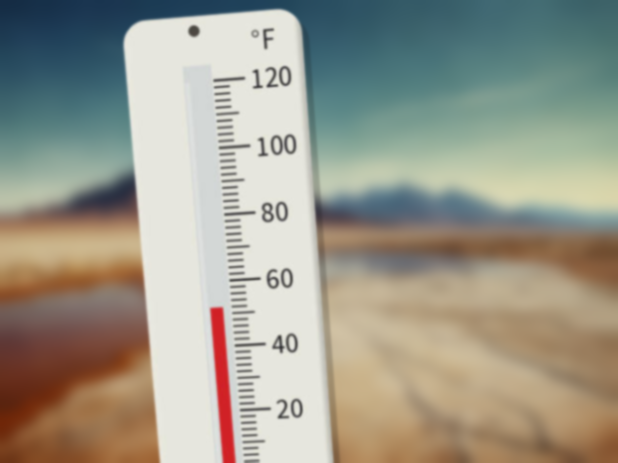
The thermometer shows 52 °F
